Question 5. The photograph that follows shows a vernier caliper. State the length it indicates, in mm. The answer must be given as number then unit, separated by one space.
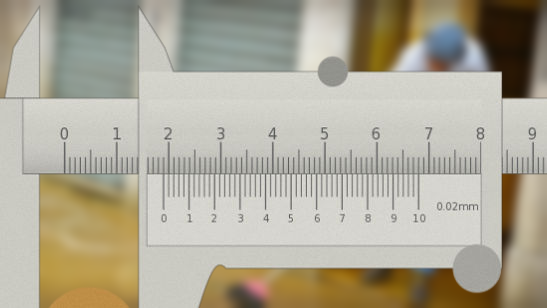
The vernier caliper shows 19.0 mm
